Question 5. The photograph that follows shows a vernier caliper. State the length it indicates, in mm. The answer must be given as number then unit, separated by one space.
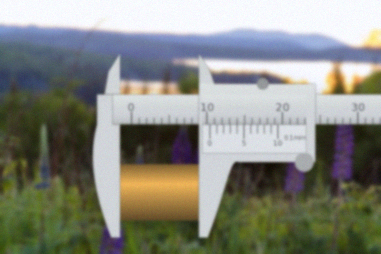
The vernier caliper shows 10.4 mm
